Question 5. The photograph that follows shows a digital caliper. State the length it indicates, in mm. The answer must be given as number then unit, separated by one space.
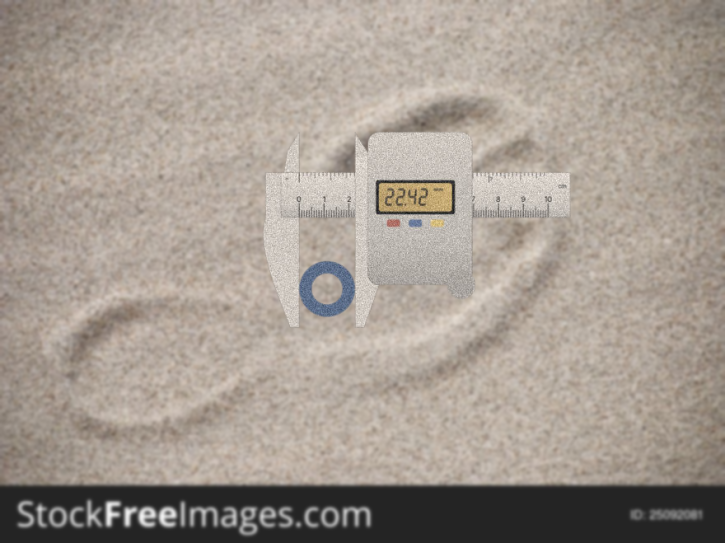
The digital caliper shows 22.42 mm
